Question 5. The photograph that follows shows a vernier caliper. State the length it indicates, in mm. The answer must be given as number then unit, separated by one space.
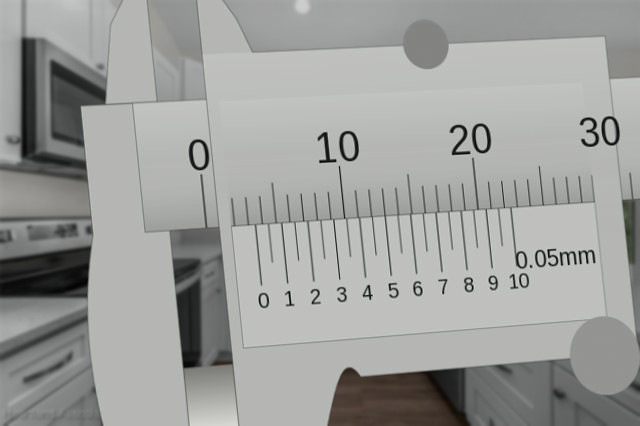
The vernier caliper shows 3.5 mm
